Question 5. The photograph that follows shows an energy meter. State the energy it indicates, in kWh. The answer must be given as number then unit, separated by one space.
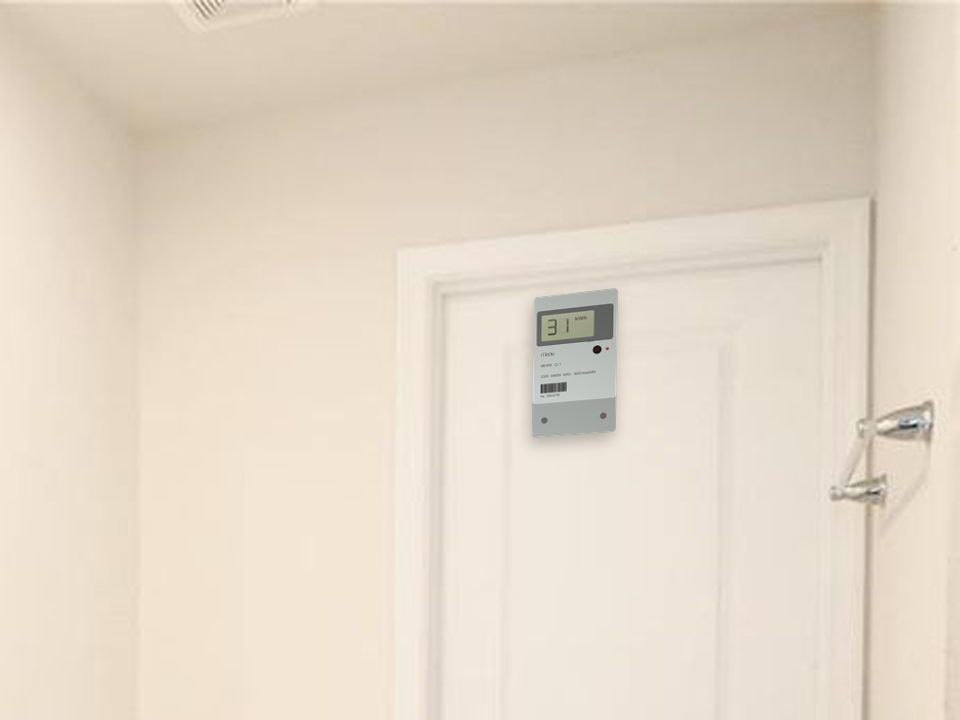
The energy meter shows 31 kWh
